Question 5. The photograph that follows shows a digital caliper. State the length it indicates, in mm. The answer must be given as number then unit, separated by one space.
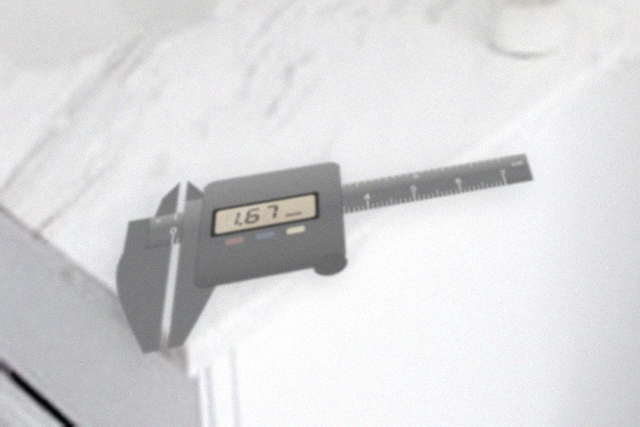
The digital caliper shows 1.67 mm
